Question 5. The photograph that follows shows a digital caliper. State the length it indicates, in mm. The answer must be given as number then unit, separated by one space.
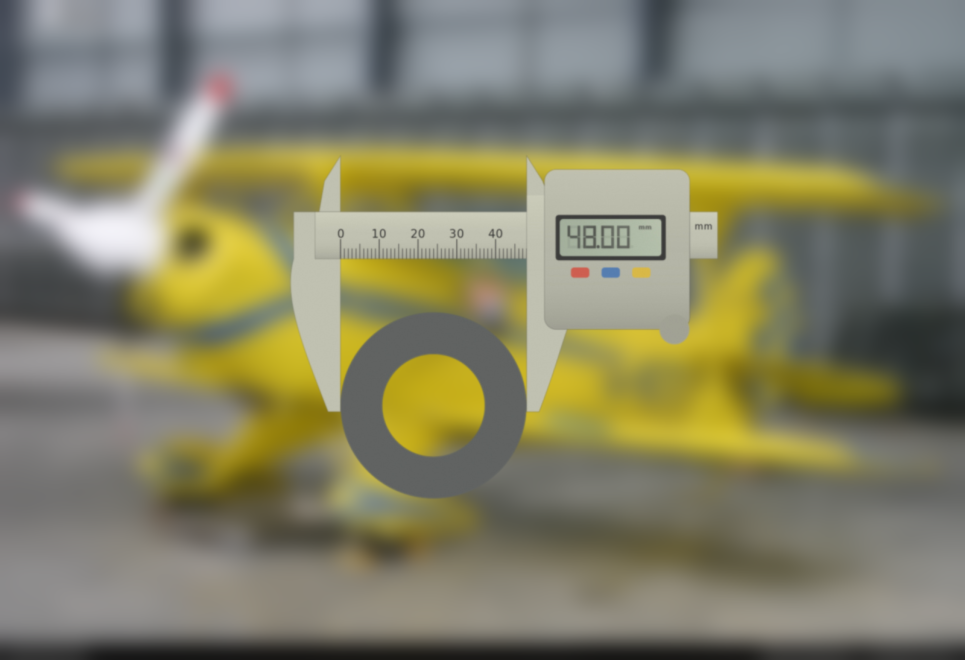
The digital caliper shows 48.00 mm
